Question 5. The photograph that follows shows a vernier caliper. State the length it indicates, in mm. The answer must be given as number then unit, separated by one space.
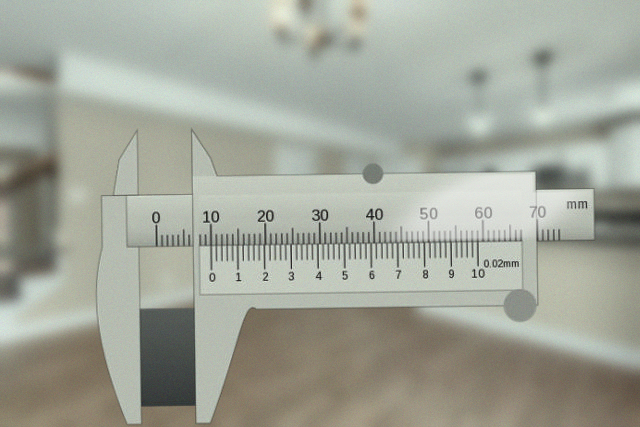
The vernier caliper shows 10.0 mm
